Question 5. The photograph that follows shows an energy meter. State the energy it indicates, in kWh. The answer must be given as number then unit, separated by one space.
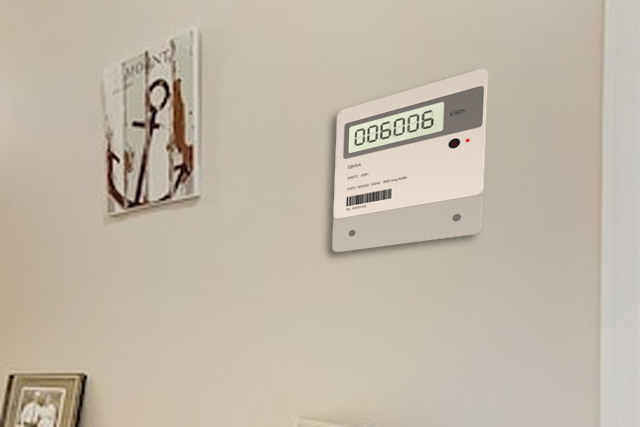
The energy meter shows 6006 kWh
